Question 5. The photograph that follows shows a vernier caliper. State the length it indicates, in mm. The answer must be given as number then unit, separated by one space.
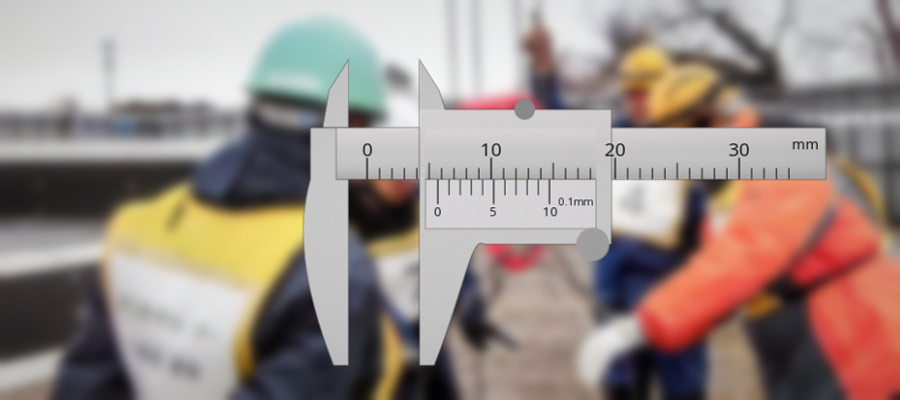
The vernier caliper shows 5.7 mm
